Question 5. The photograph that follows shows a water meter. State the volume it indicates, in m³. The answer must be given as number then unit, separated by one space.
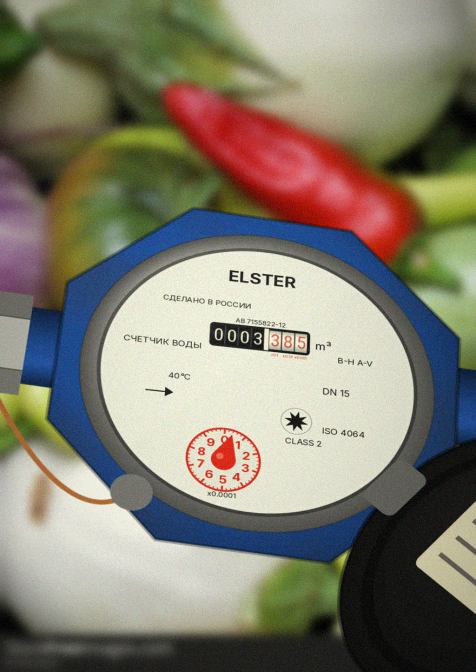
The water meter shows 3.3850 m³
